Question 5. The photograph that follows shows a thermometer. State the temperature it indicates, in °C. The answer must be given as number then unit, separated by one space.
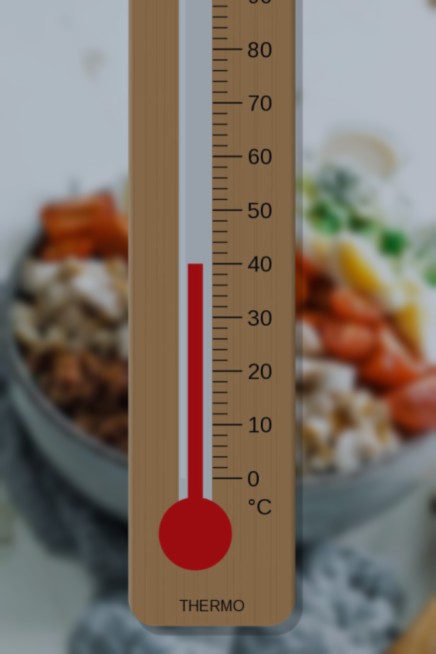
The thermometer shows 40 °C
